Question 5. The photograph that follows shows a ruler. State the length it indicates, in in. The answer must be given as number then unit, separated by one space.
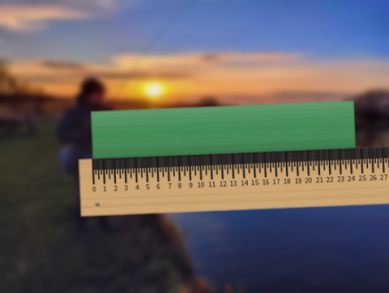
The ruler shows 24.5 in
